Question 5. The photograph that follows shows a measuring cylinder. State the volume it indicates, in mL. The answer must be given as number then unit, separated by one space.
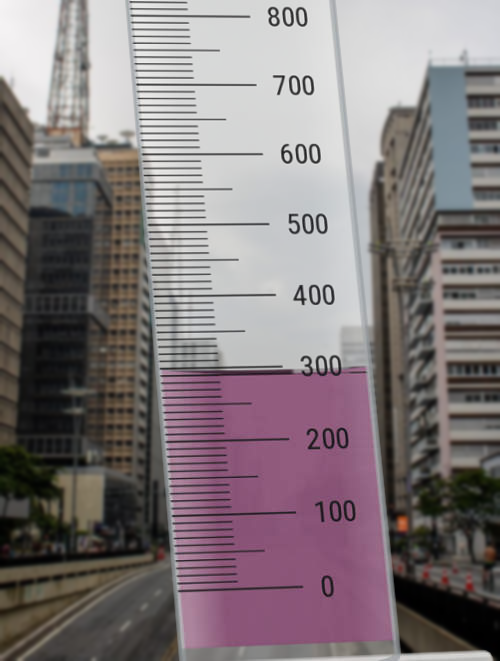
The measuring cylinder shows 290 mL
